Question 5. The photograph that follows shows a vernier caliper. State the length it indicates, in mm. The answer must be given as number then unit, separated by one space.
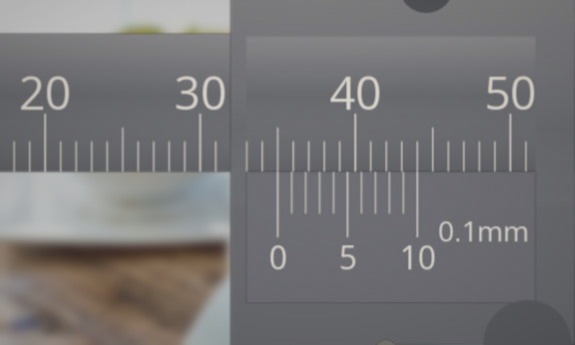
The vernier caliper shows 35.0 mm
